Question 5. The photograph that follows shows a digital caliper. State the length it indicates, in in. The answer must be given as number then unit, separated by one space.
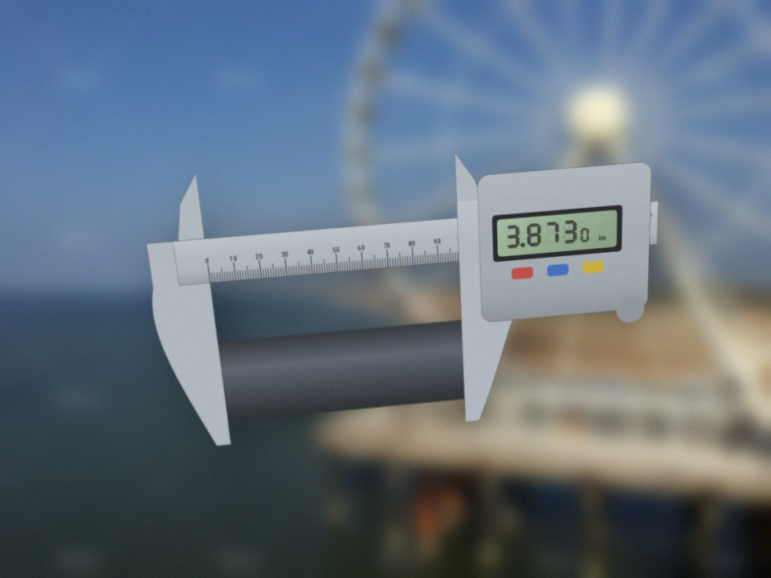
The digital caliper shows 3.8730 in
